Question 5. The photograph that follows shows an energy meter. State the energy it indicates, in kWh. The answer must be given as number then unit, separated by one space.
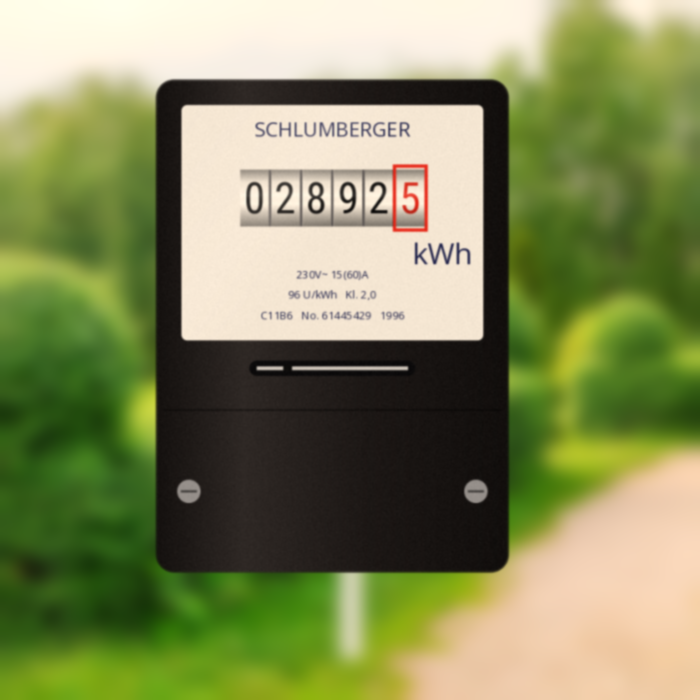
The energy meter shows 2892.5 kWh
